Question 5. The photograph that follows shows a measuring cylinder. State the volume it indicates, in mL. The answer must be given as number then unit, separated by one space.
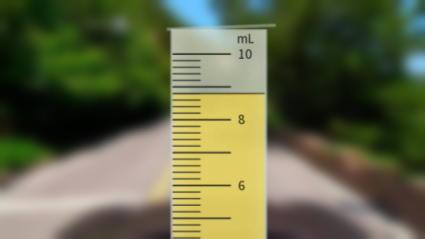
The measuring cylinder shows 8.8 mL
